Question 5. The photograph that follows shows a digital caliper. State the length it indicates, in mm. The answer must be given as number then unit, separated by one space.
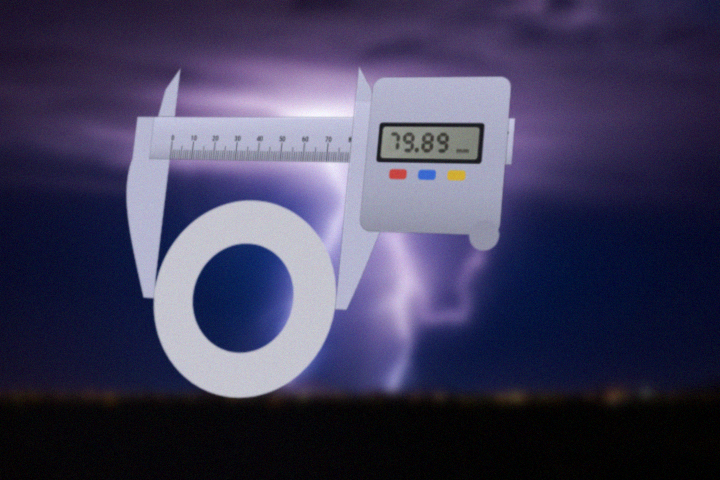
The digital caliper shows 79.89 mm
